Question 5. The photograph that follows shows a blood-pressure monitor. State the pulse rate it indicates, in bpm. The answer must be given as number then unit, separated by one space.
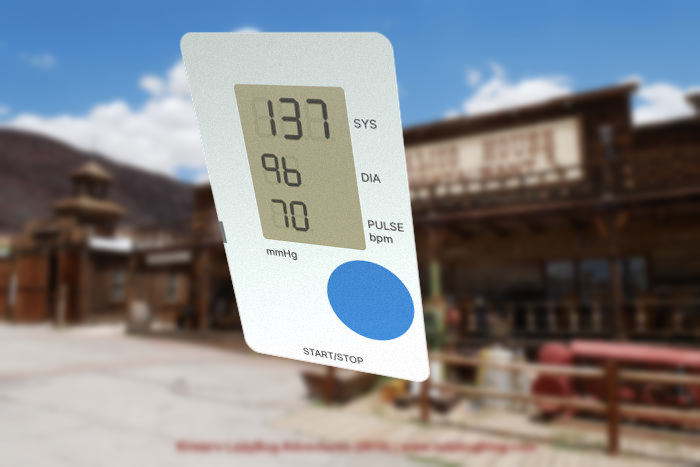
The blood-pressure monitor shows 70 bpm
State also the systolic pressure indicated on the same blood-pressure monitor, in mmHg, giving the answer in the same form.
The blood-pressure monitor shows 137 mmHg
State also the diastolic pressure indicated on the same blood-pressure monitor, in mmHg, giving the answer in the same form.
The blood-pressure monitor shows 96 mmHg
